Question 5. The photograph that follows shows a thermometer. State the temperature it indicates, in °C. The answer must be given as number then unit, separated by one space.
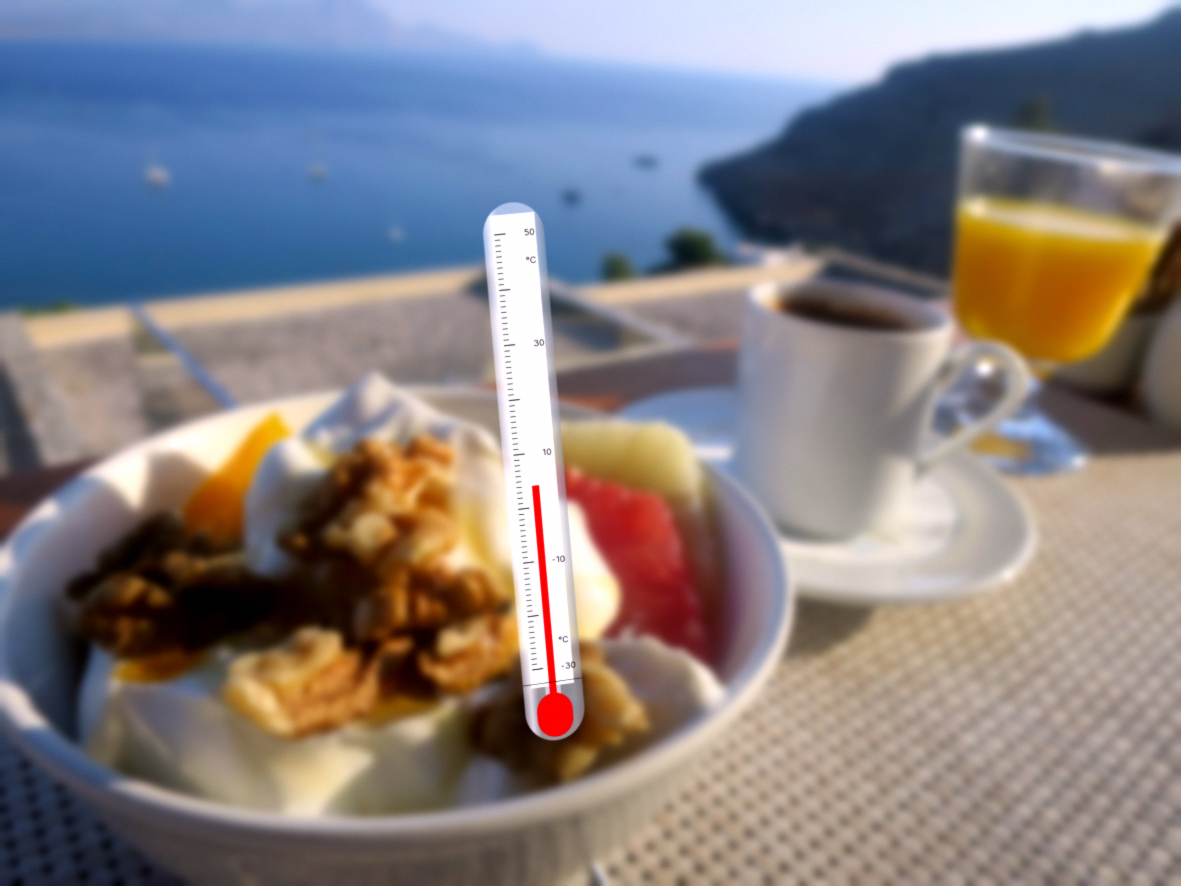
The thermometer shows 4 °C
